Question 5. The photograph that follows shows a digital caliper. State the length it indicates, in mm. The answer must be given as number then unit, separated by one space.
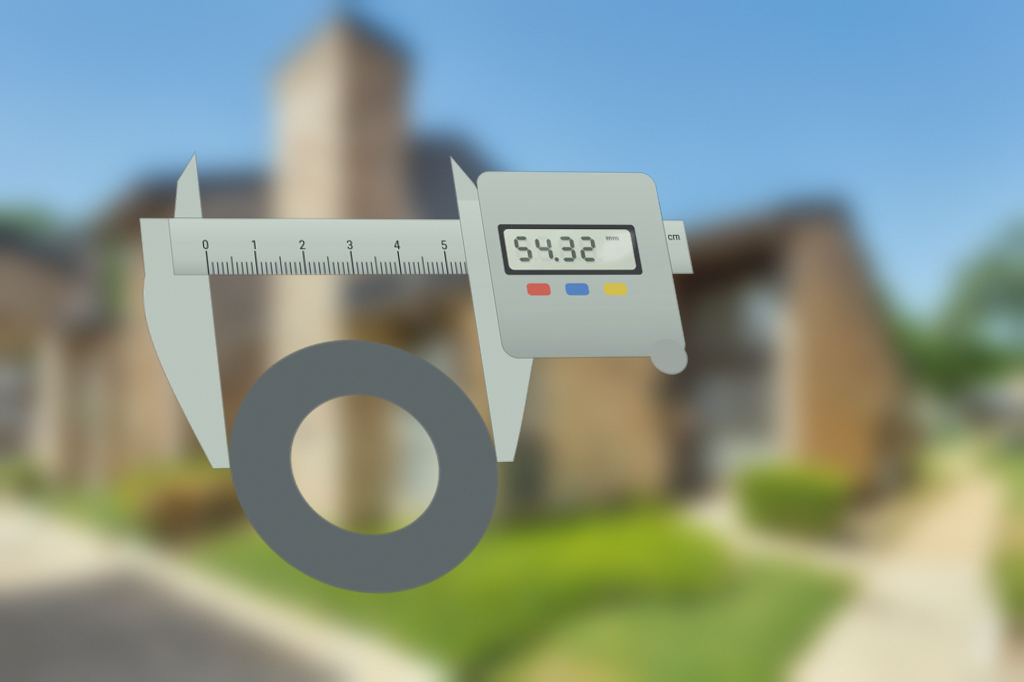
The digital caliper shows 54.32 mm
